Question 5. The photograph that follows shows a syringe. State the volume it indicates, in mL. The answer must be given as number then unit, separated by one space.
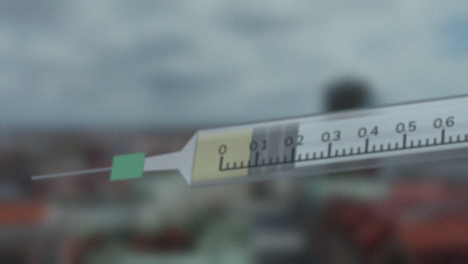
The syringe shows 0.08 mL
